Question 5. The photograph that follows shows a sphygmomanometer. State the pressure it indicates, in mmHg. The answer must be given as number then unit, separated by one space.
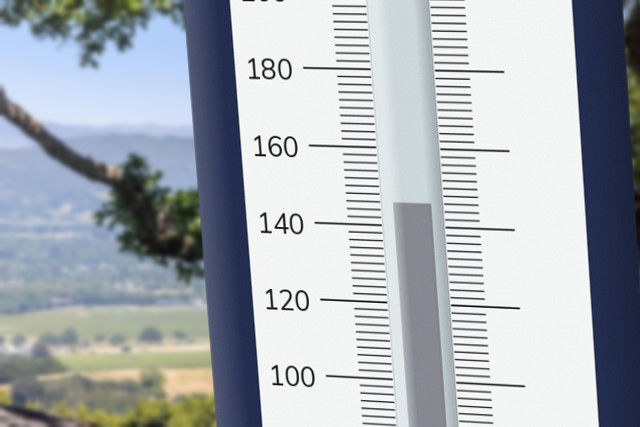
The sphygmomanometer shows 146 mmHg
